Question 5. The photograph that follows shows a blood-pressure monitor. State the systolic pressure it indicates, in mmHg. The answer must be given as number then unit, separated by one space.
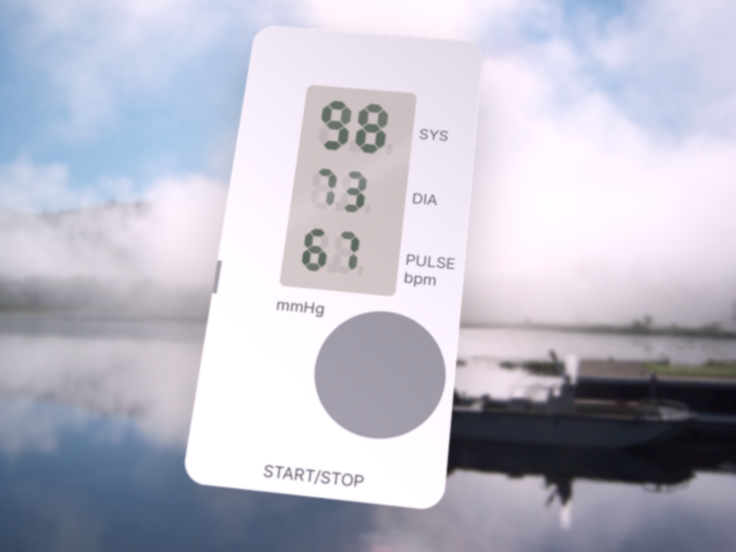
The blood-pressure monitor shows 98 mmHg
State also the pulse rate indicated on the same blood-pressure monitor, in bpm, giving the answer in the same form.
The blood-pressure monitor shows 67 bpm
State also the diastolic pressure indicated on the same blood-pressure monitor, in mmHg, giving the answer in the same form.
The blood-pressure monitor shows 73 mmHg
